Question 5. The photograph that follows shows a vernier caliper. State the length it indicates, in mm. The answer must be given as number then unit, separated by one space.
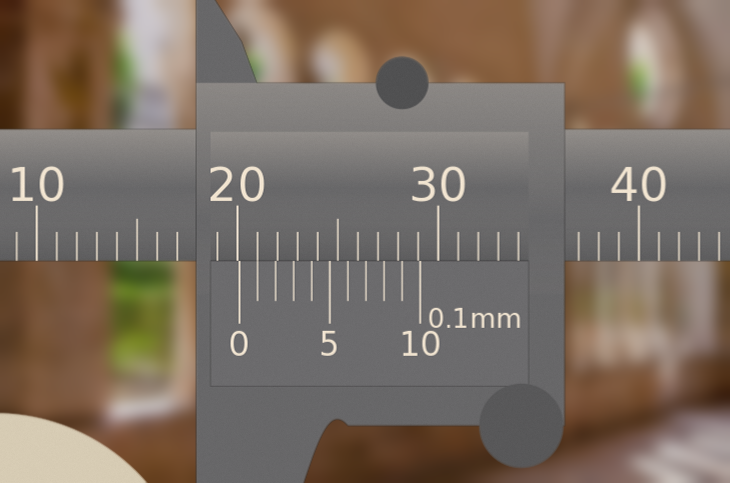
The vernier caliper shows 20.1 mm
